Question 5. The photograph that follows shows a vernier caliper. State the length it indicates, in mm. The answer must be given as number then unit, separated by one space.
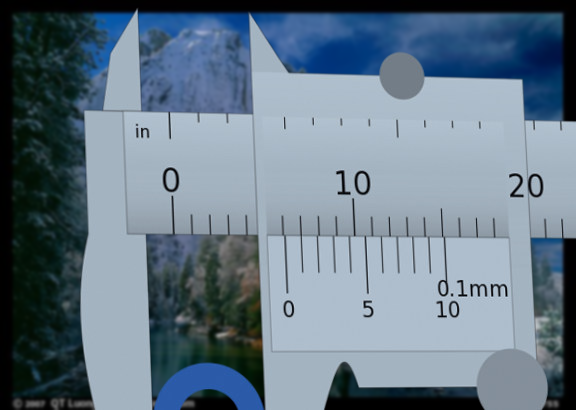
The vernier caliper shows 6.1 mm
